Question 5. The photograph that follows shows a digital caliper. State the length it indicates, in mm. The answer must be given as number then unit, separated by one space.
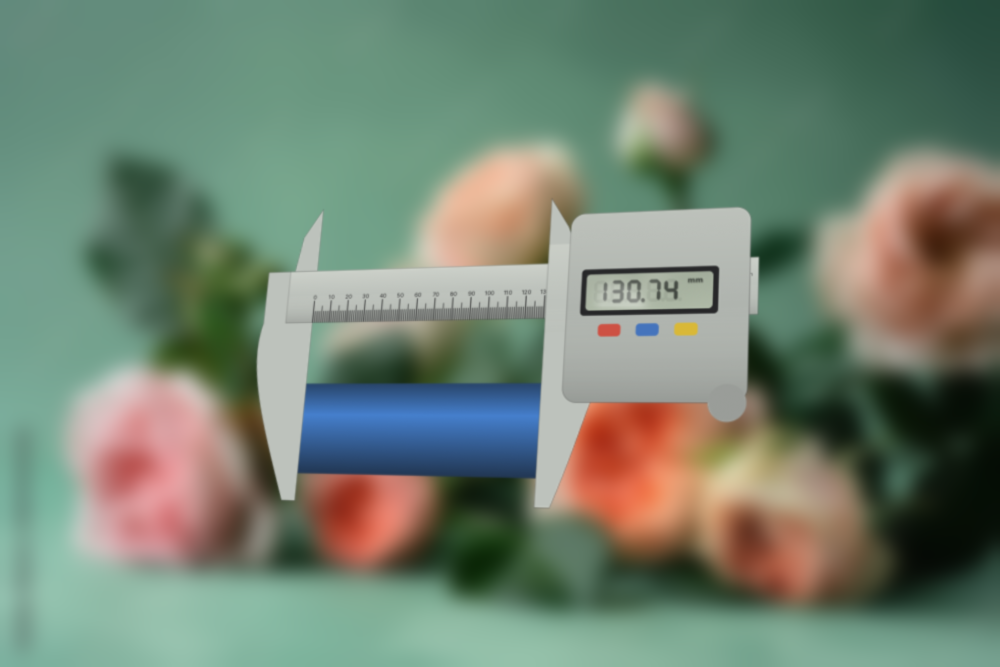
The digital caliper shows 130.74 mm
